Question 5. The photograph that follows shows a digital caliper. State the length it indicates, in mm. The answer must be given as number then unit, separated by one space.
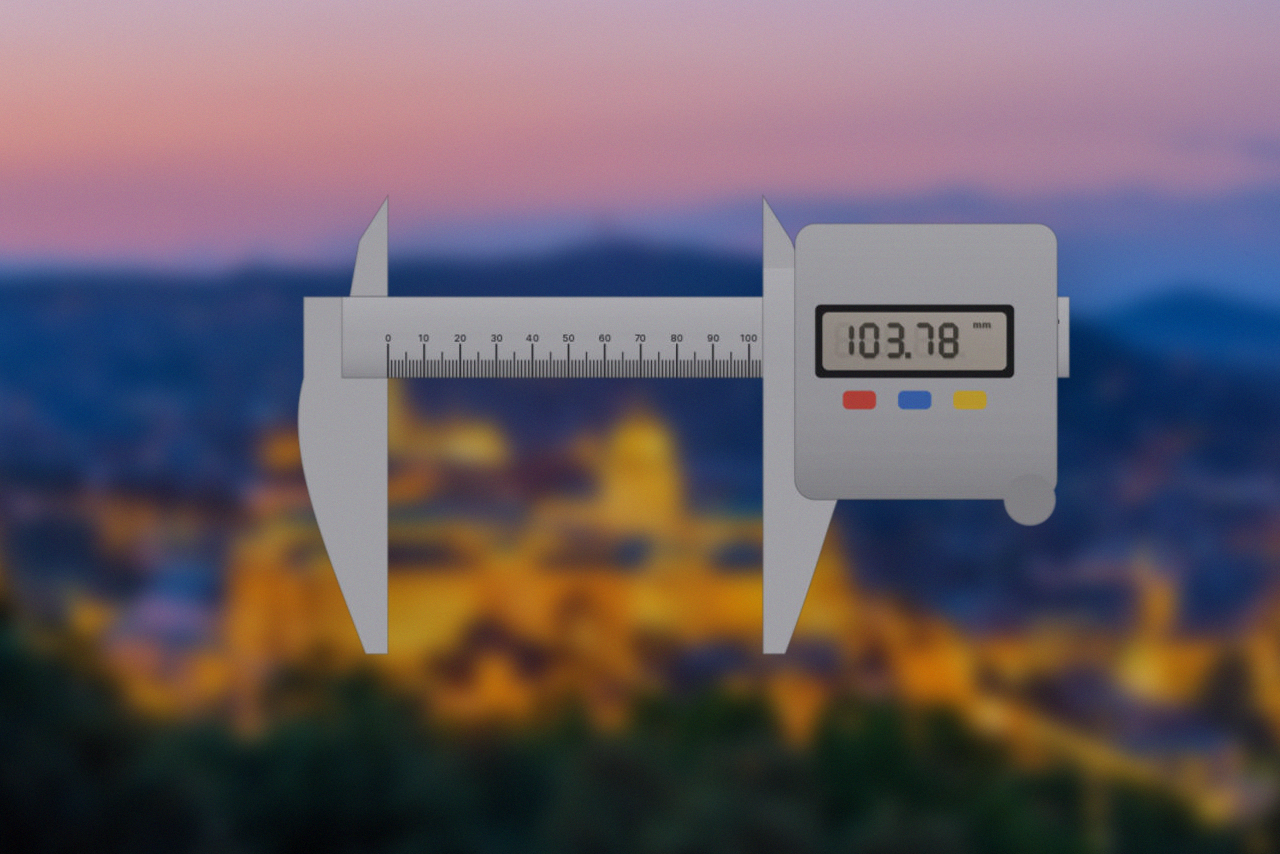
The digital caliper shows 103.78 mm
